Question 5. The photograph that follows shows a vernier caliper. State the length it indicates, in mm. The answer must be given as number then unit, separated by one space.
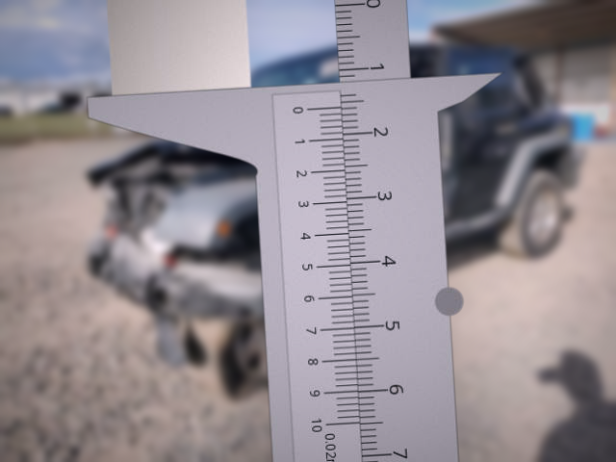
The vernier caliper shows 15.8 mm
